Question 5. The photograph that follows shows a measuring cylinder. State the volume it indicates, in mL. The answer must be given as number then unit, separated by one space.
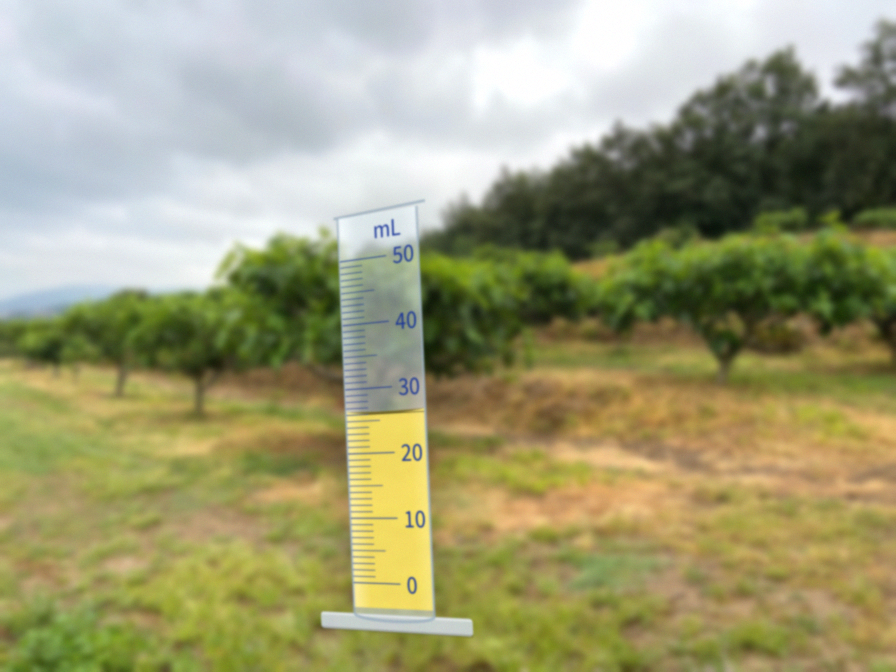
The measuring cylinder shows 26 mL
